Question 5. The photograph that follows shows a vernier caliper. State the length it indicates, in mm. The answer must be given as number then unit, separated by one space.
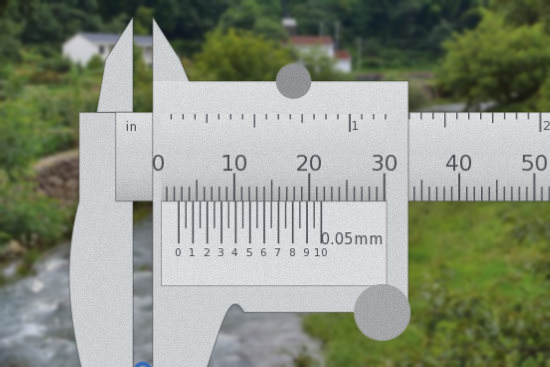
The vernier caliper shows 2.6 mm
